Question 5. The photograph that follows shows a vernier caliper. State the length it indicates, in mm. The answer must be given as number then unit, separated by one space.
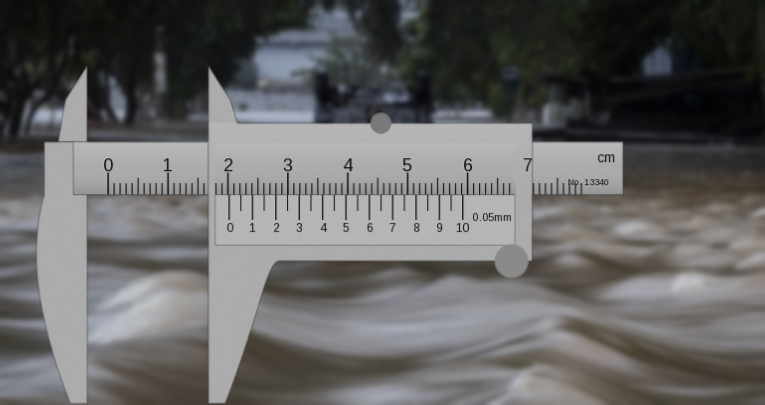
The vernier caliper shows 20.2 mm
